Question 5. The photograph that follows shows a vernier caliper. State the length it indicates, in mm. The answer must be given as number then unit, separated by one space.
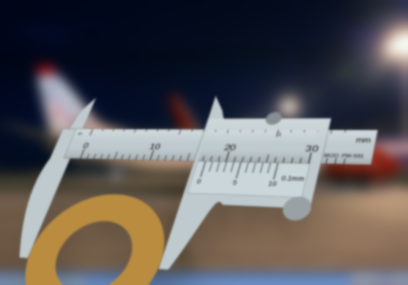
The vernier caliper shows 17.4 mm
